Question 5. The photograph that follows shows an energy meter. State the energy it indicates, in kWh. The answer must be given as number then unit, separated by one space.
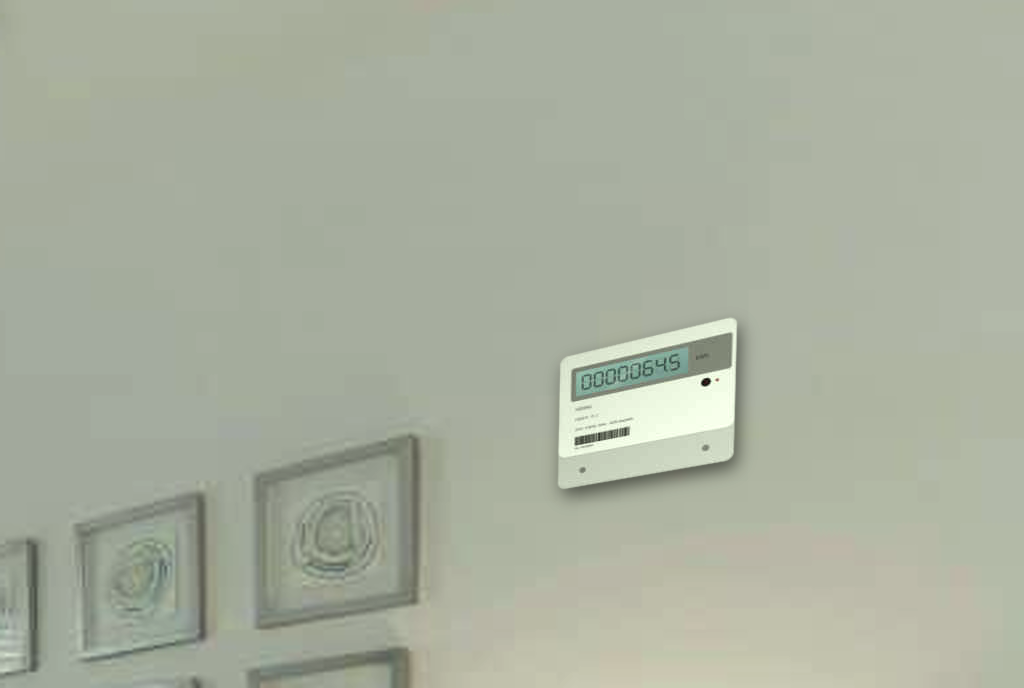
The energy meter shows 64.5 kWh
